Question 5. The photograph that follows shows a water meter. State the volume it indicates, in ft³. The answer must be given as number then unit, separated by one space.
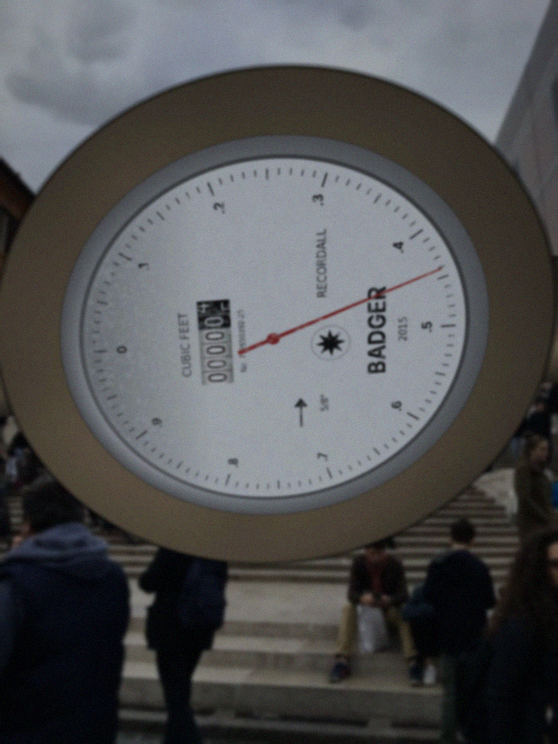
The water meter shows 4.44 ft³
